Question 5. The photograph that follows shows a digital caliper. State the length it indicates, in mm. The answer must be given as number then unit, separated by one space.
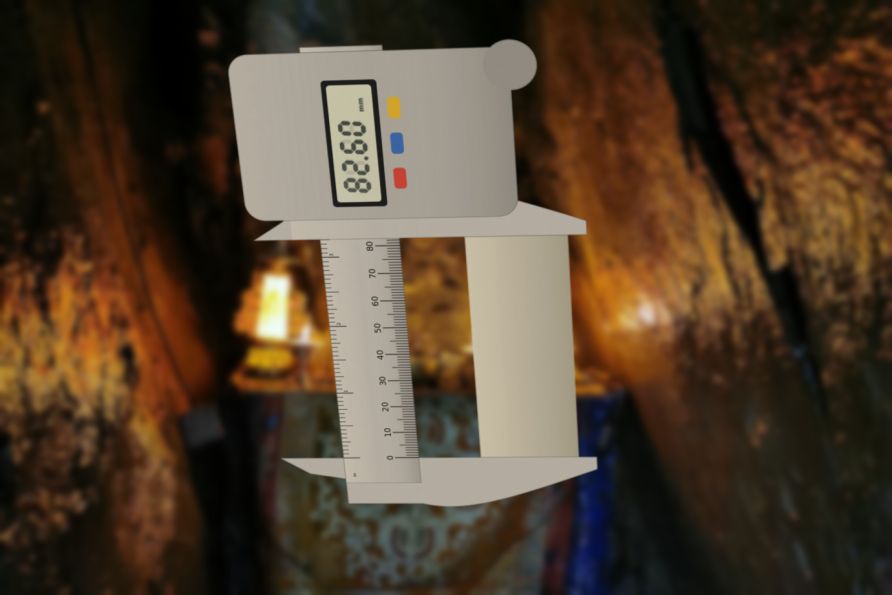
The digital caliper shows 82.60 mm
